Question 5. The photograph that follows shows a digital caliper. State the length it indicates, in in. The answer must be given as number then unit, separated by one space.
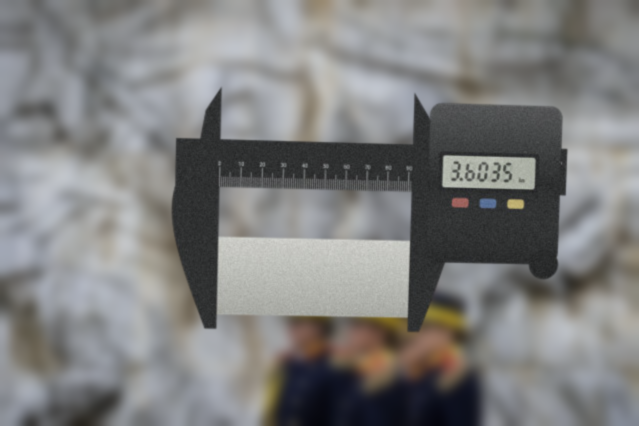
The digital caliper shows 3.6035 in
